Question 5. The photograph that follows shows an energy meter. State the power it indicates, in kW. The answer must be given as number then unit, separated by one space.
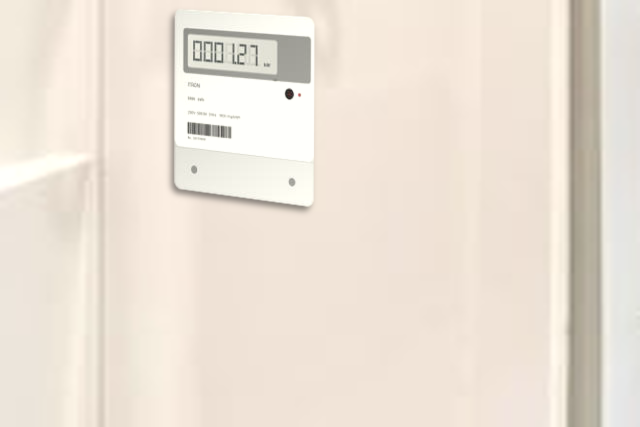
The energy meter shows 1.27 kW
